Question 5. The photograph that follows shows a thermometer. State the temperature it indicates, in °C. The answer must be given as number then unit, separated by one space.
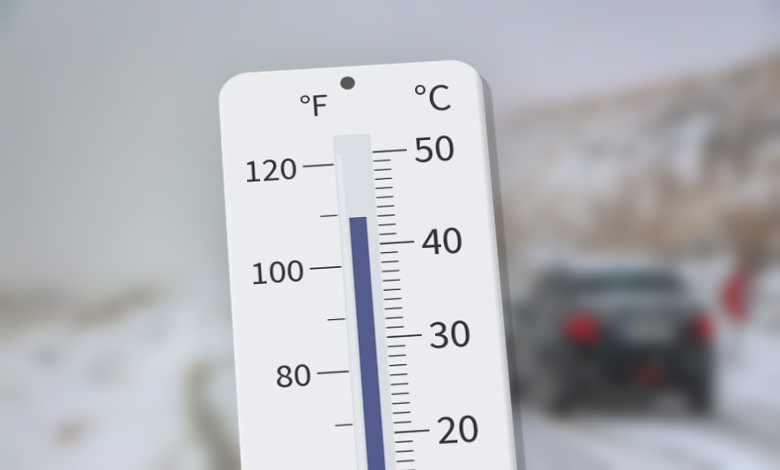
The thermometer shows 43 °C
